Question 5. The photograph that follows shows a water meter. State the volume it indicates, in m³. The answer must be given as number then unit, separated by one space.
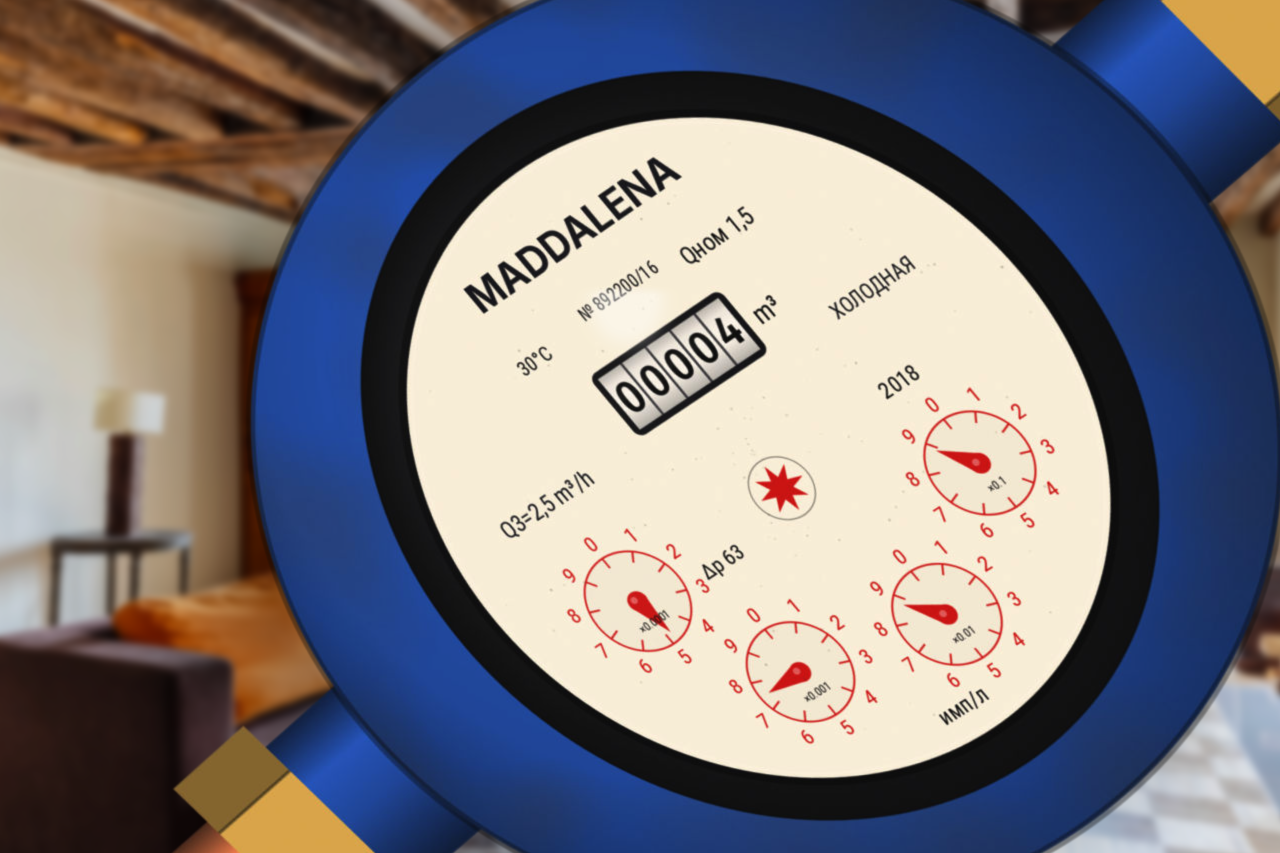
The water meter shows 4.8874 m³
